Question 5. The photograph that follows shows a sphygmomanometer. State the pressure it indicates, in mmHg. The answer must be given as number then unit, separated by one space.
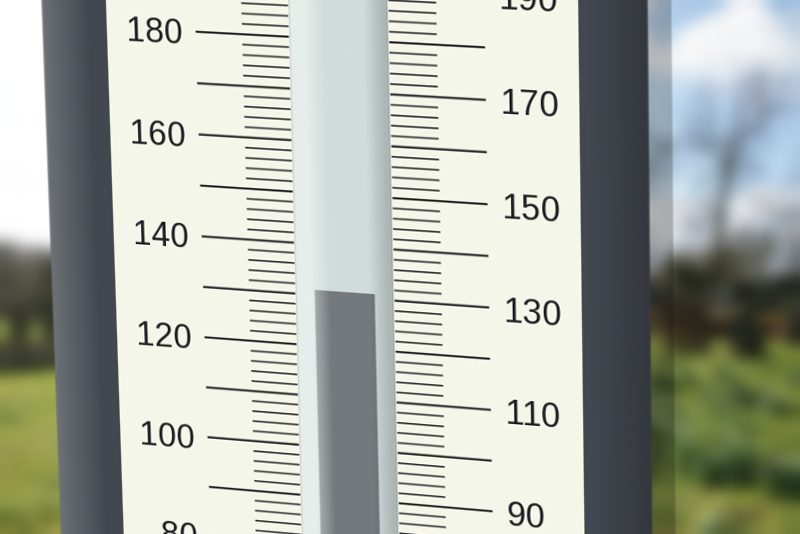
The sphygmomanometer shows 131 mmHg
